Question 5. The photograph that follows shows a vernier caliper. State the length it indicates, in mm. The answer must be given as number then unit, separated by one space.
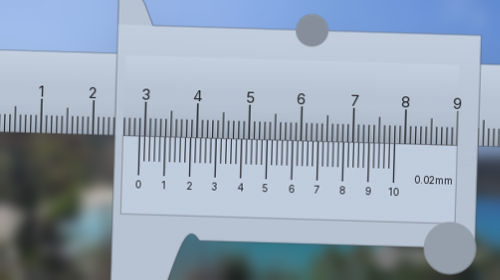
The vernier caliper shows 29.0 mm
